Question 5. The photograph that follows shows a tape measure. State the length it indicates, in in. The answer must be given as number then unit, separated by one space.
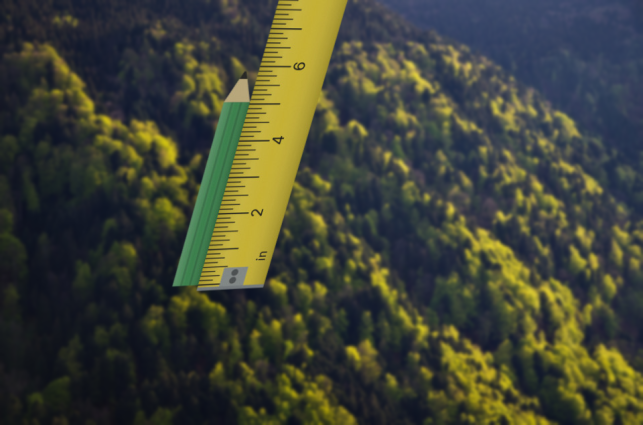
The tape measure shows 5.875 in
